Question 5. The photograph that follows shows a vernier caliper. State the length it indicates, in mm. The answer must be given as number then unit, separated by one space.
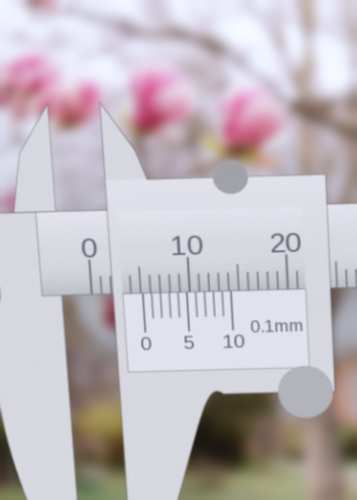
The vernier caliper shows 5.2 mm
